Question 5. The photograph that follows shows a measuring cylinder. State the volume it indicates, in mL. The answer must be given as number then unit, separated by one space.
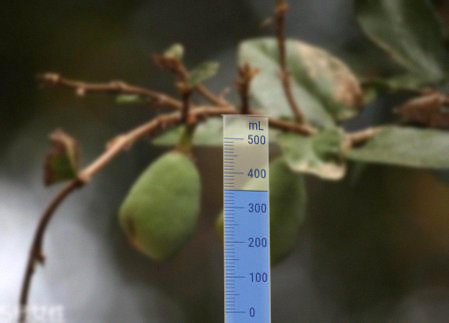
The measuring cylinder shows 350 mL
